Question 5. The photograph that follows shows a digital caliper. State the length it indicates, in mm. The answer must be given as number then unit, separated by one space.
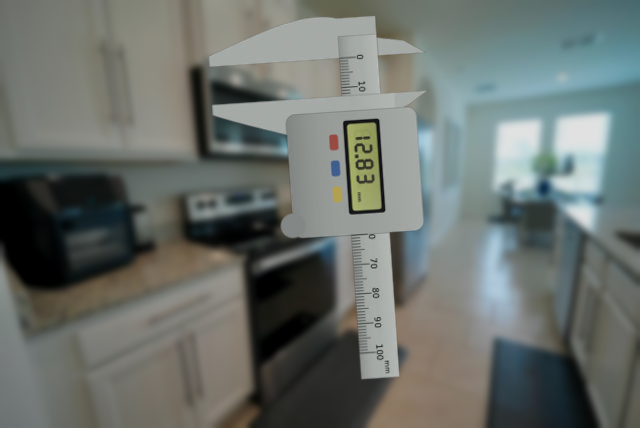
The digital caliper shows 12.83 mm
